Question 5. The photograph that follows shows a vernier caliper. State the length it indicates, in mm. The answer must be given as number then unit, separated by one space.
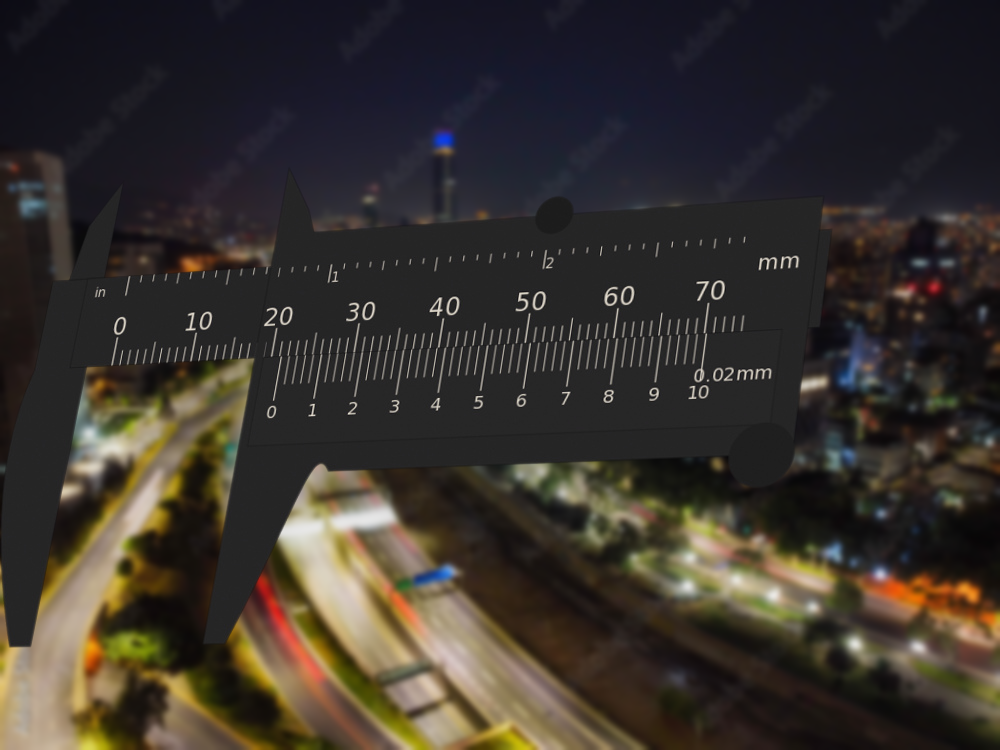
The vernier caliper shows 21.2 mm
